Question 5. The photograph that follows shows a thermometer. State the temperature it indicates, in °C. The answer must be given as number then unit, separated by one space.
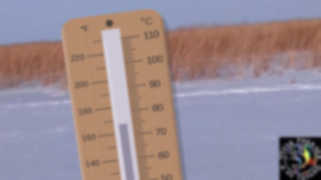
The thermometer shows 75 °C
